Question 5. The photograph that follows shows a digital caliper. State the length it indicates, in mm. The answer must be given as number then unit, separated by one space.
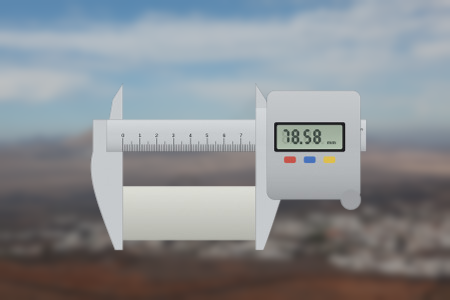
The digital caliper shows 78.58 mm
